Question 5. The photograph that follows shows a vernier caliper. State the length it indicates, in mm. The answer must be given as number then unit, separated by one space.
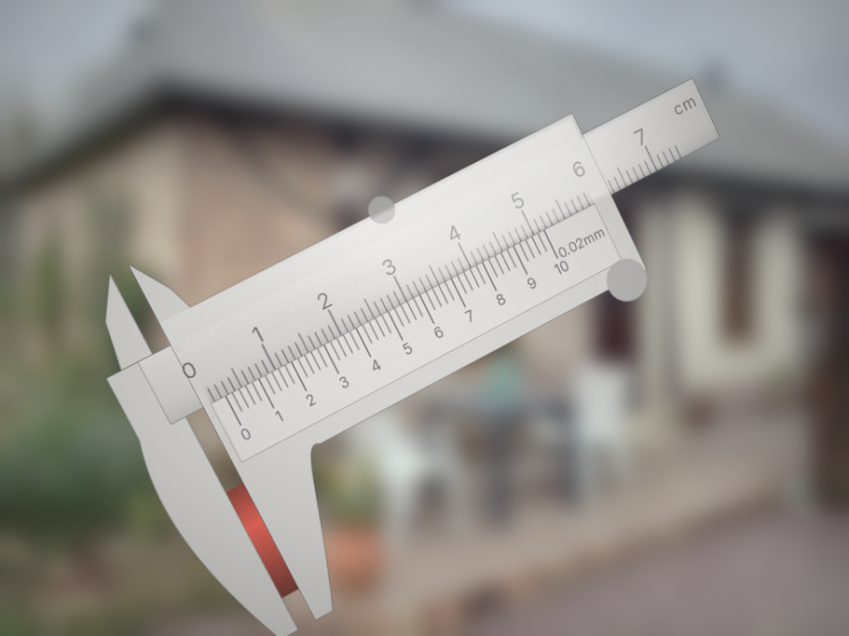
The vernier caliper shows 2.6 mm
